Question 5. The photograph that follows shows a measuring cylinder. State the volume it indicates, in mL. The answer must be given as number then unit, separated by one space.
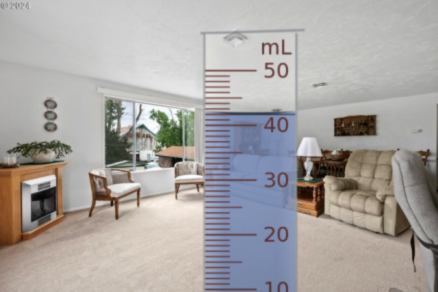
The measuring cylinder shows 42 mL
